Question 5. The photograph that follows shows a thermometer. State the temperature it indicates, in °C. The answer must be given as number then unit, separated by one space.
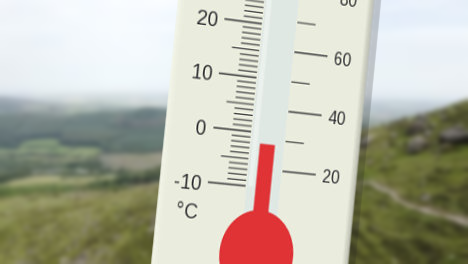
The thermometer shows -2 °C
